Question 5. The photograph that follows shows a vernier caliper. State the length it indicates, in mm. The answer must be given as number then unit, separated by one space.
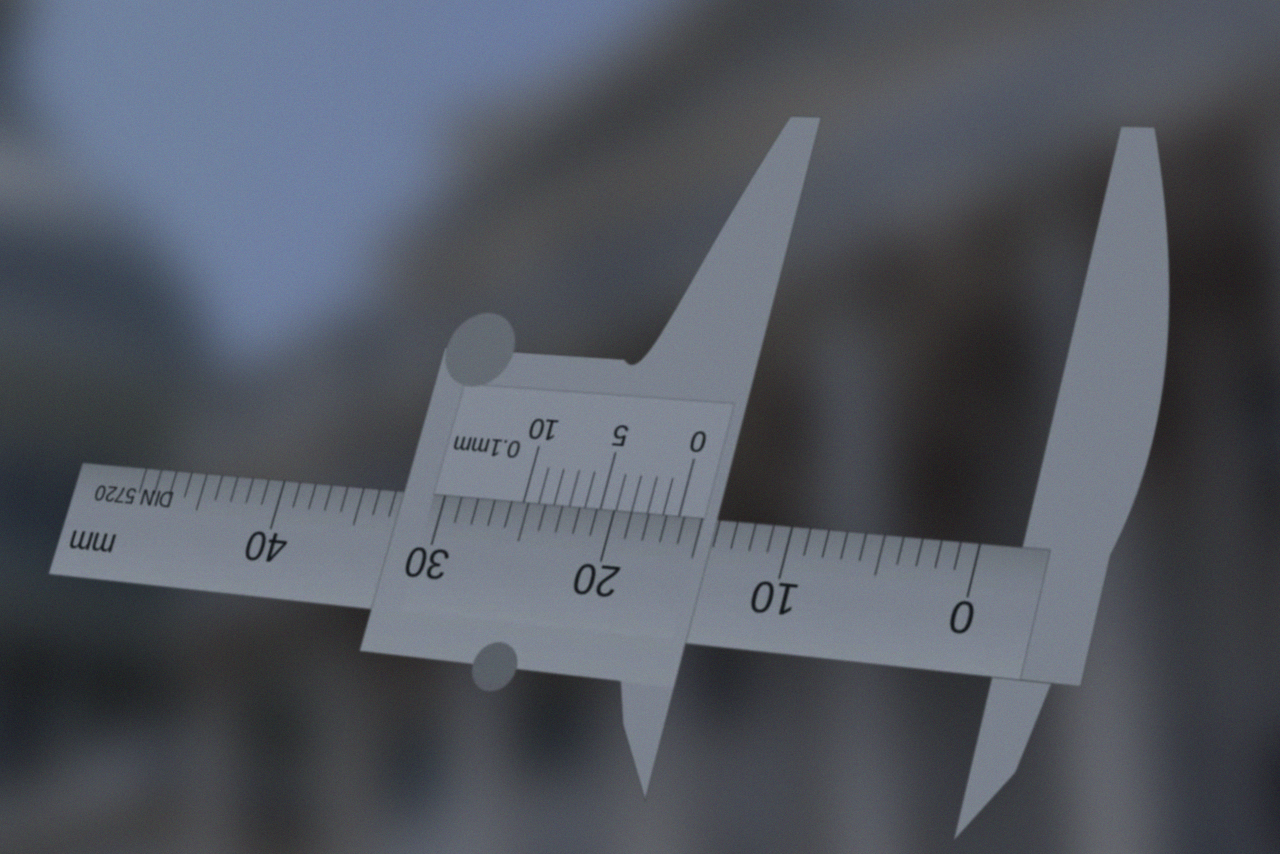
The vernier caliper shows 16.3 mm
